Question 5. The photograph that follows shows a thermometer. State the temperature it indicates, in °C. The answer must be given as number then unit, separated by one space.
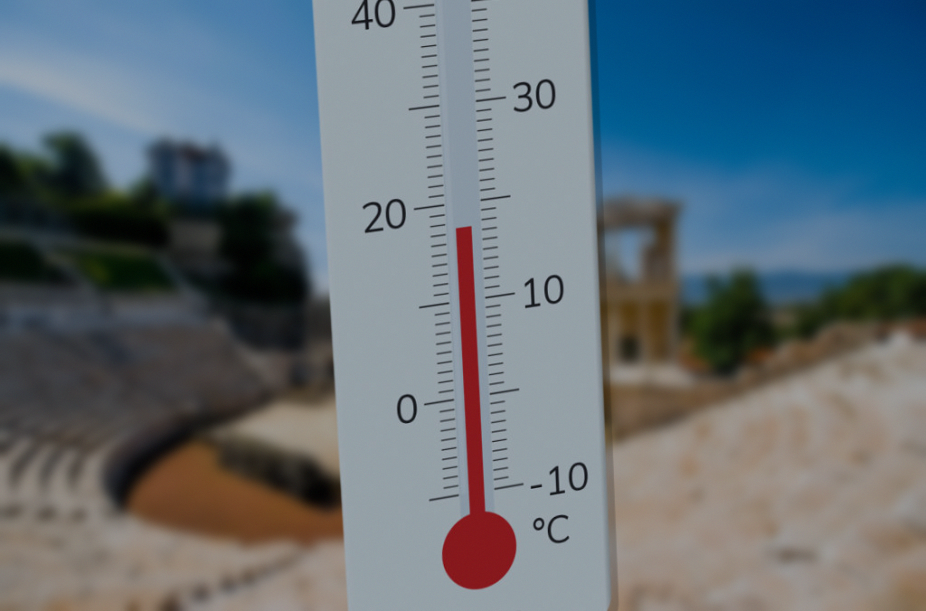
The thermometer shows 17.5 °C
